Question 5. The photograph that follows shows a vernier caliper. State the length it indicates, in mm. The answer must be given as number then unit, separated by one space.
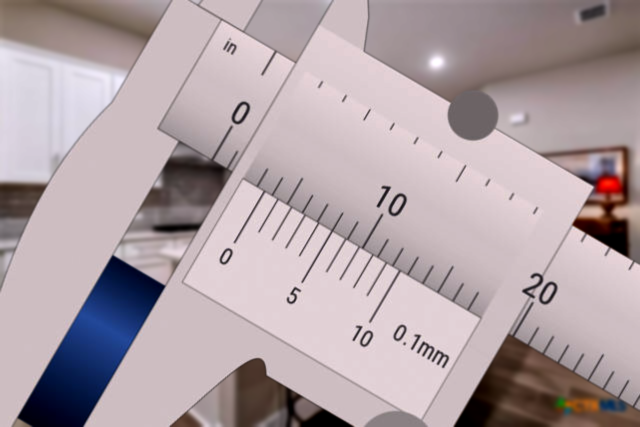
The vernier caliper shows 3.5 mm
